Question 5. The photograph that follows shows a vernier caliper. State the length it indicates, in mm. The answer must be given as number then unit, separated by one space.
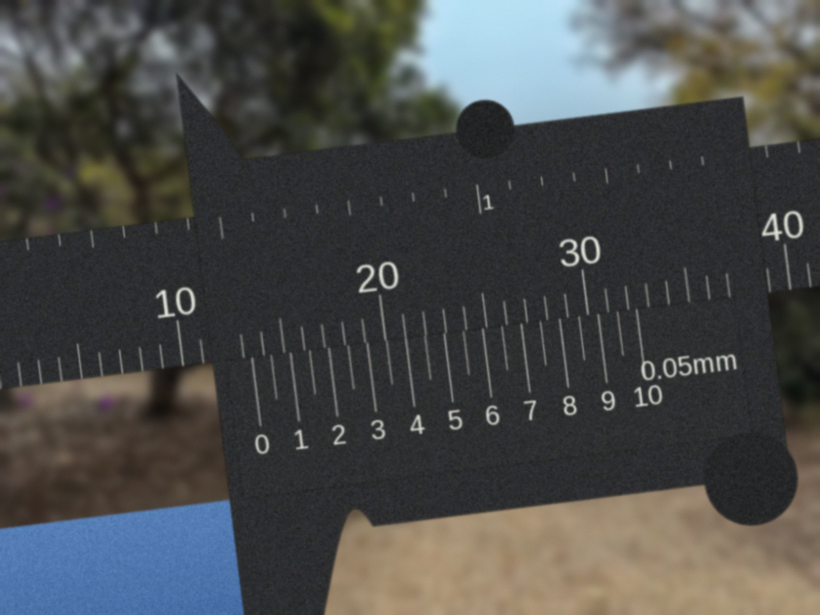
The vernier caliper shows 13.4 mm
